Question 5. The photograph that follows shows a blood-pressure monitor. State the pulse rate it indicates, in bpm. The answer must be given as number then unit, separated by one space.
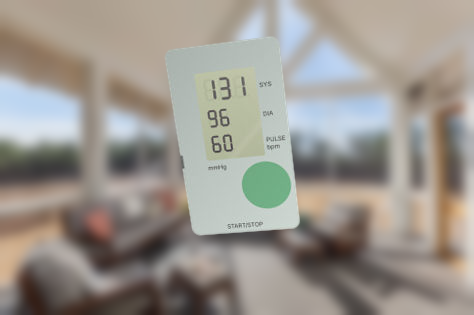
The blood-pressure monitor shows 60 bpm
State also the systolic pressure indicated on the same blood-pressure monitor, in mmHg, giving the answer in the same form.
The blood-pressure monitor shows 131 mmHg
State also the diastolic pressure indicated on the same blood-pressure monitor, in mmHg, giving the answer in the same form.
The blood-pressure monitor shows 96 mmHg
